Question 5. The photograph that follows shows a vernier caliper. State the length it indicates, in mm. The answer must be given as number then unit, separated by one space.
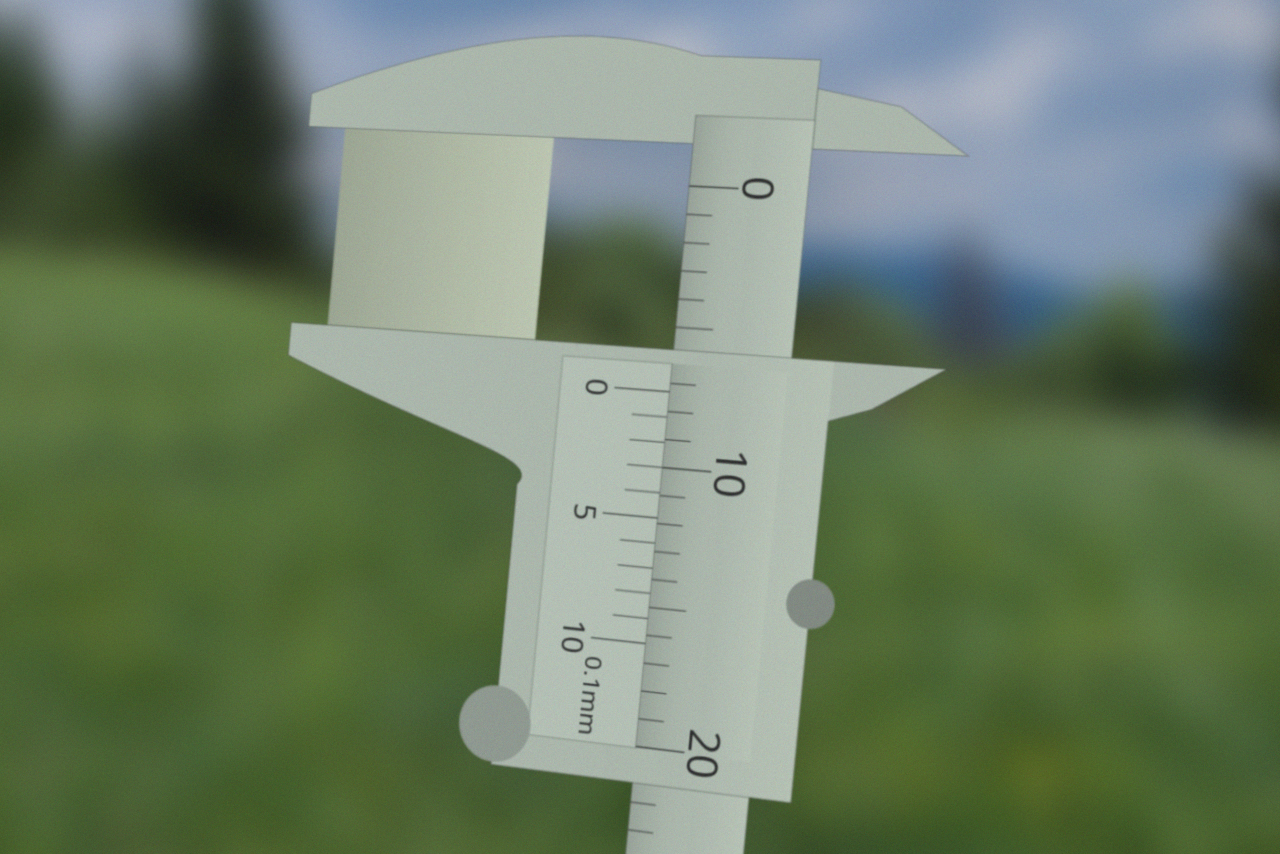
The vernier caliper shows 7.3 mm
